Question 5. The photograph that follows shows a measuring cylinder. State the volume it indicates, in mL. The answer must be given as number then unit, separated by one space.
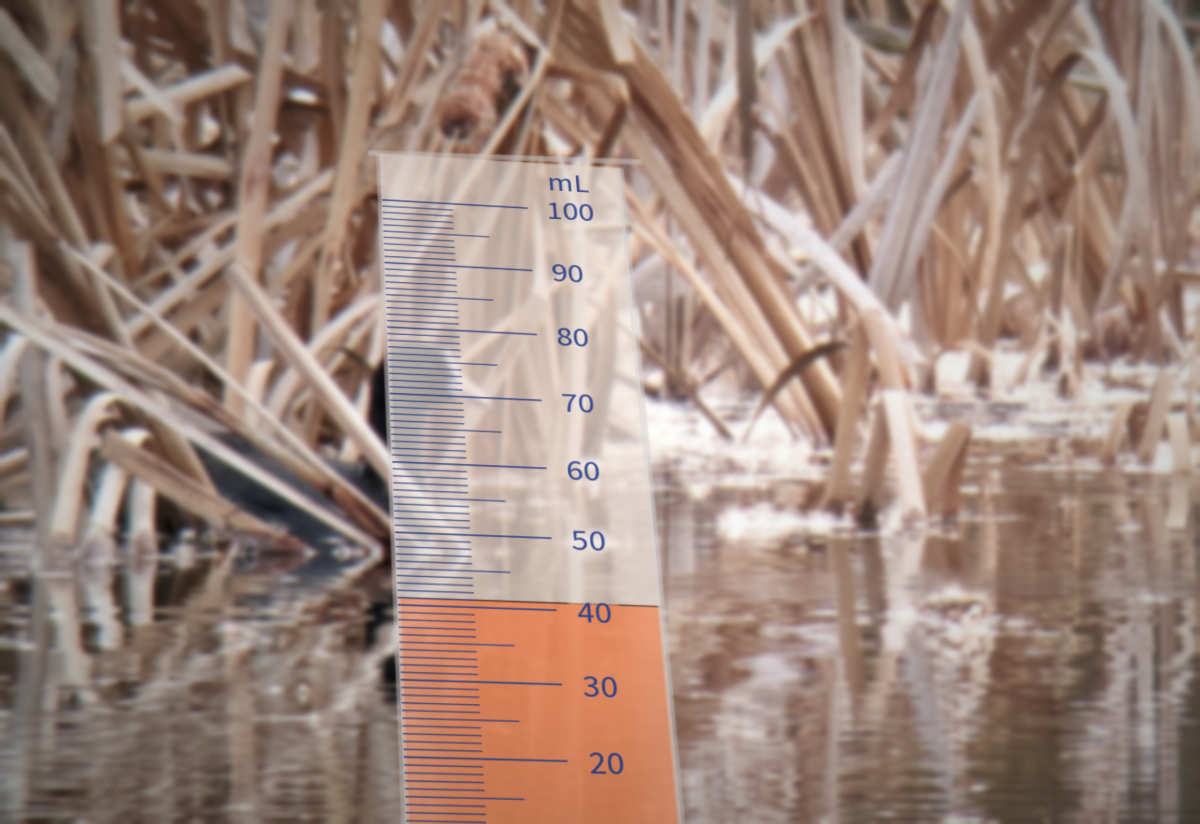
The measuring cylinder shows 41 mL
